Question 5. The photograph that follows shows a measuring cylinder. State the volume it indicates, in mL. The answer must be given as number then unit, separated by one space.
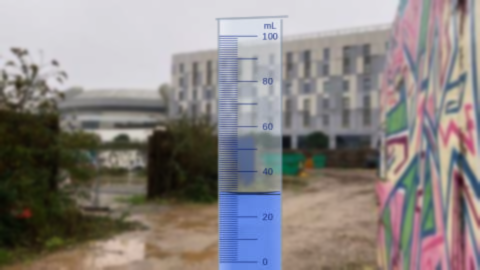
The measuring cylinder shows 30 mL
